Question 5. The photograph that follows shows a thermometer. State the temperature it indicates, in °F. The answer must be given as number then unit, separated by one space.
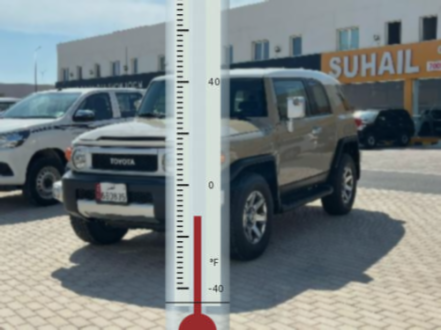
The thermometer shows -12 °F
